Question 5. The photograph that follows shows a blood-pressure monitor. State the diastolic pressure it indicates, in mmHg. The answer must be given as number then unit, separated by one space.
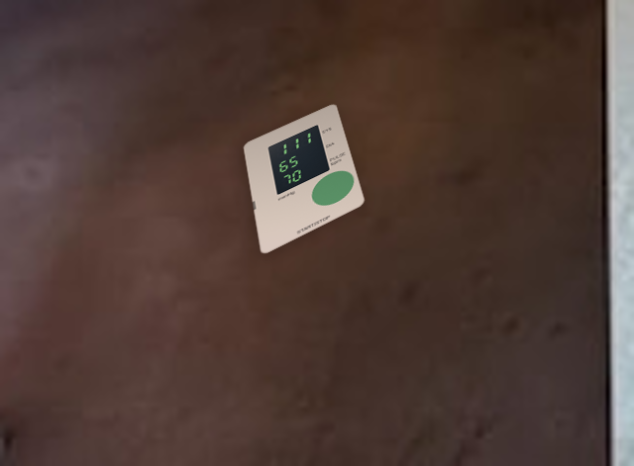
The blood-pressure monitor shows 65 mmHg
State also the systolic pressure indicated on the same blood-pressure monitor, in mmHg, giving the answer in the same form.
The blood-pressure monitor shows 111 mmHg
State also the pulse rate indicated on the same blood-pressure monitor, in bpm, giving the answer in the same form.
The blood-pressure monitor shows 70 bpm
